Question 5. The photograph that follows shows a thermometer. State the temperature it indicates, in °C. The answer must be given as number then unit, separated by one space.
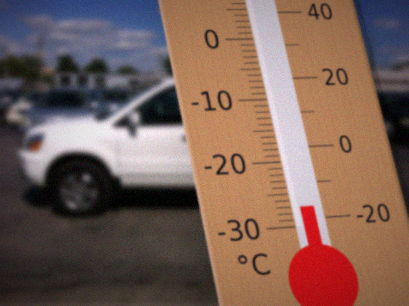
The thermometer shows -27 °C
